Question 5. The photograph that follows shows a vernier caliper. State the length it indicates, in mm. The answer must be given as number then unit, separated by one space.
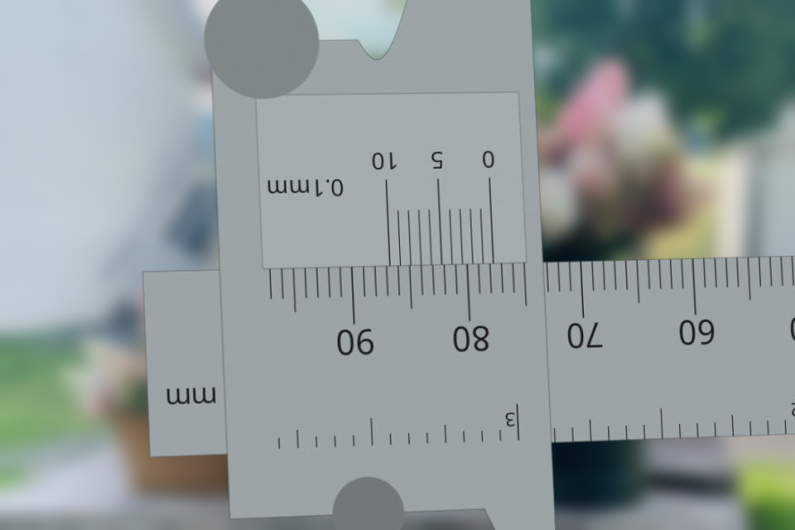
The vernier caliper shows 77.7 mm
